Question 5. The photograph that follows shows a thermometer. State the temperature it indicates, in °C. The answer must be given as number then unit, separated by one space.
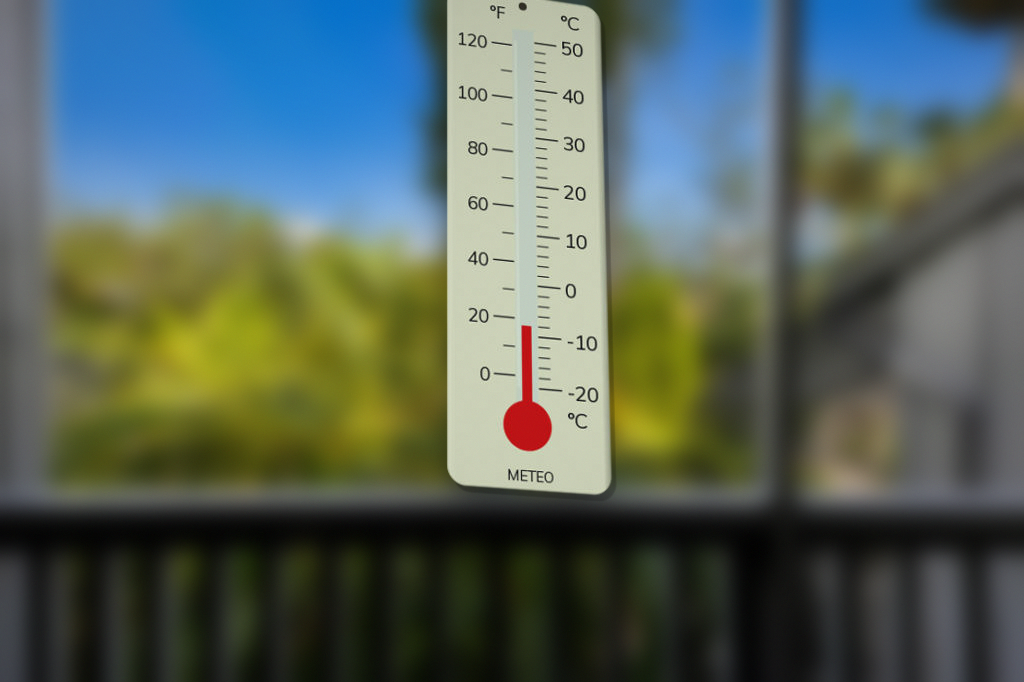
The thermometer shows -8 °C
